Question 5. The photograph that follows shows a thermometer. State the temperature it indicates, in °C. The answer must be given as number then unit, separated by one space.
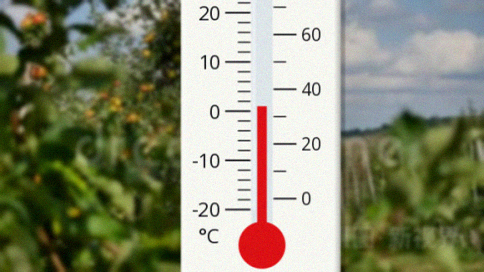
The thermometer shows 1 °C
